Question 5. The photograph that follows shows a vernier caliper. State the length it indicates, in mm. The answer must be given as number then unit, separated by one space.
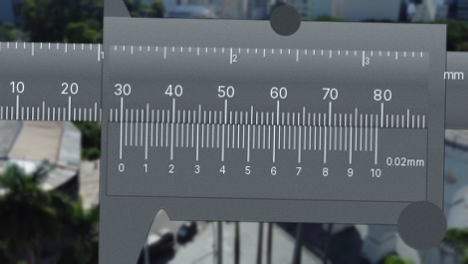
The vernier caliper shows 30.0 mm
